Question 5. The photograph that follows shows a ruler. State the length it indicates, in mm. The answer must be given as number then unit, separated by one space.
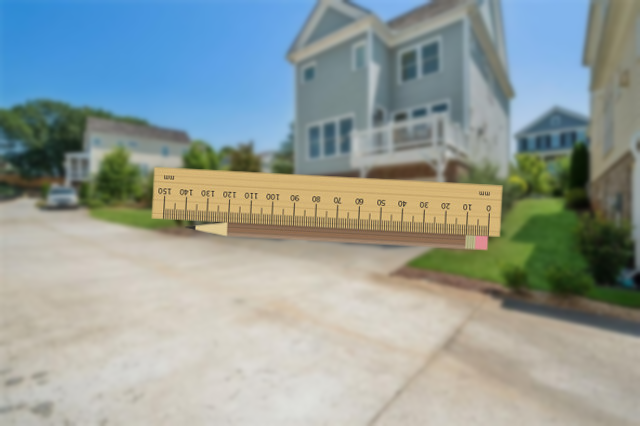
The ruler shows 140 mm
